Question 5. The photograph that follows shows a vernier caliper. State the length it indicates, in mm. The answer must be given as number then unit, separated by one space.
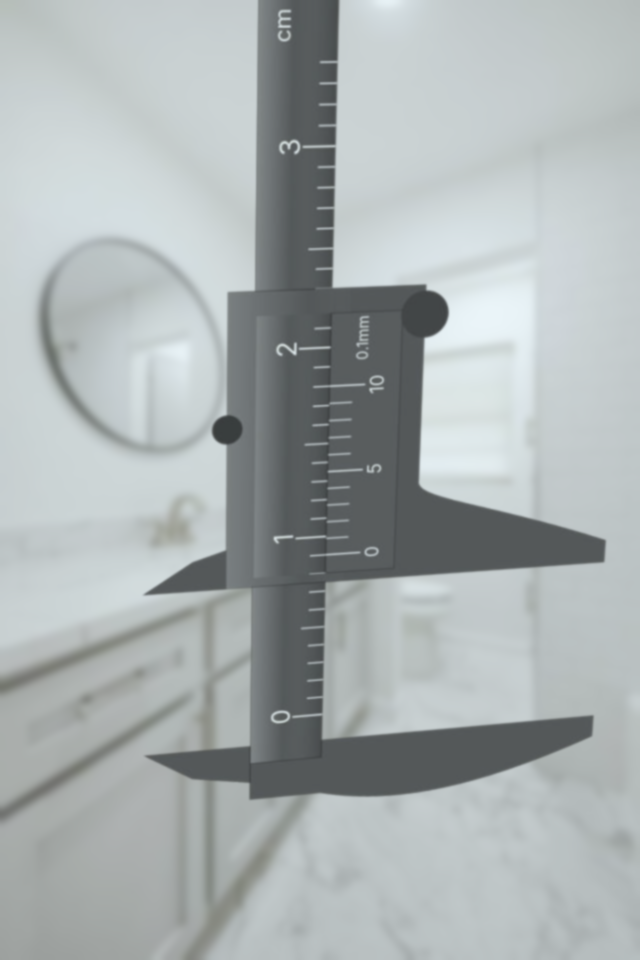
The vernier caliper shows 9.0 mm
